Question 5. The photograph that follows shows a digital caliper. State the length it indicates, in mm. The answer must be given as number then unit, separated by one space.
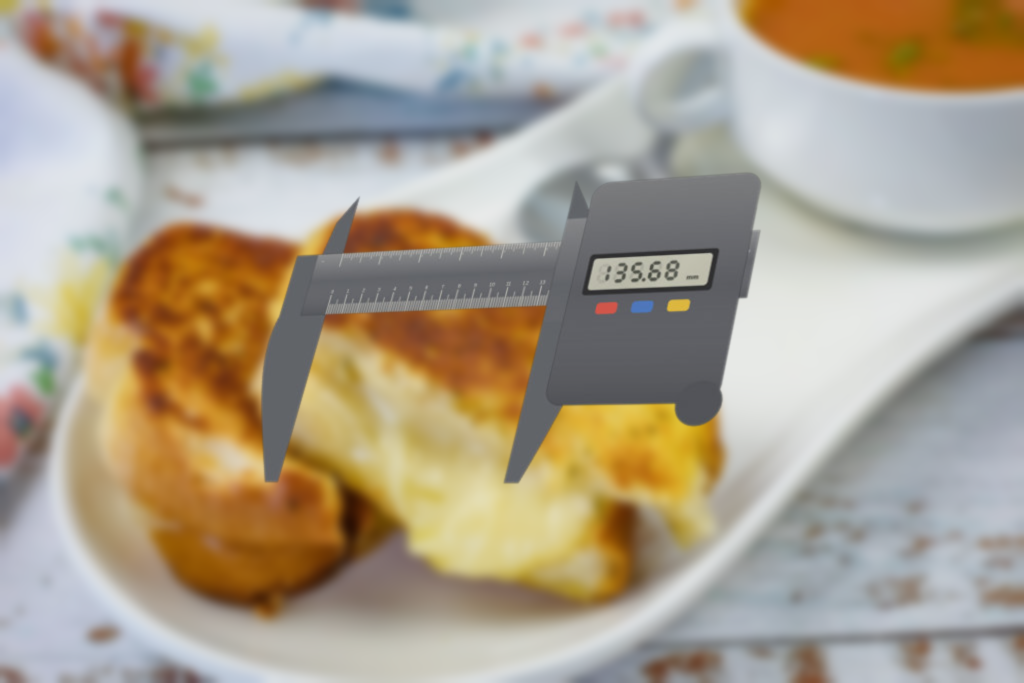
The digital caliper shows 135.68 mm
